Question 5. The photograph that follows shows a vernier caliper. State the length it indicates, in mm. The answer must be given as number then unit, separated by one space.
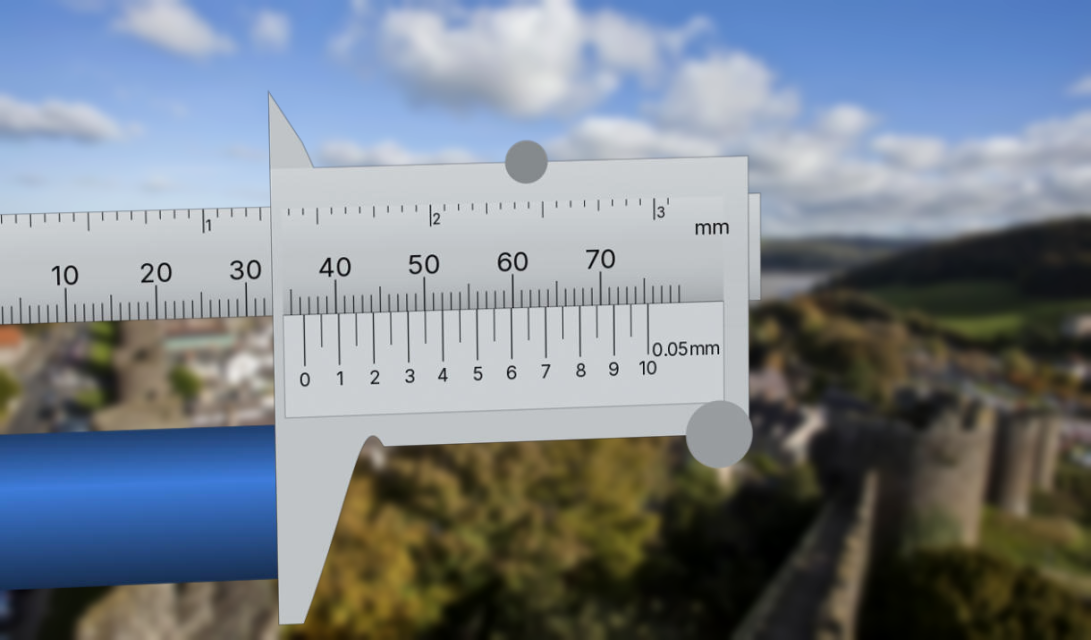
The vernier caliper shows 36.4 mm
